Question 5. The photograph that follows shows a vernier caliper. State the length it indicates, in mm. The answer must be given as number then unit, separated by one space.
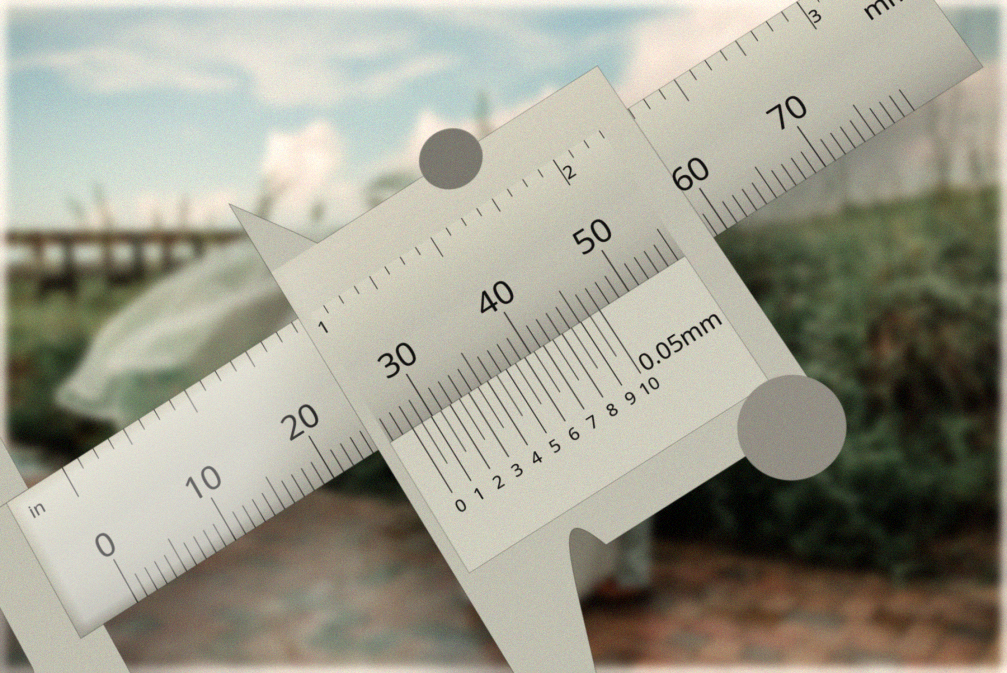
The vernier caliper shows 28.0 mm
